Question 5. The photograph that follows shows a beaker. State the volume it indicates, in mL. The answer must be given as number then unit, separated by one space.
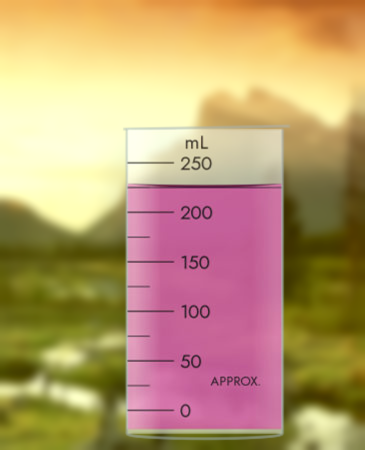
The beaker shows 225 mL
